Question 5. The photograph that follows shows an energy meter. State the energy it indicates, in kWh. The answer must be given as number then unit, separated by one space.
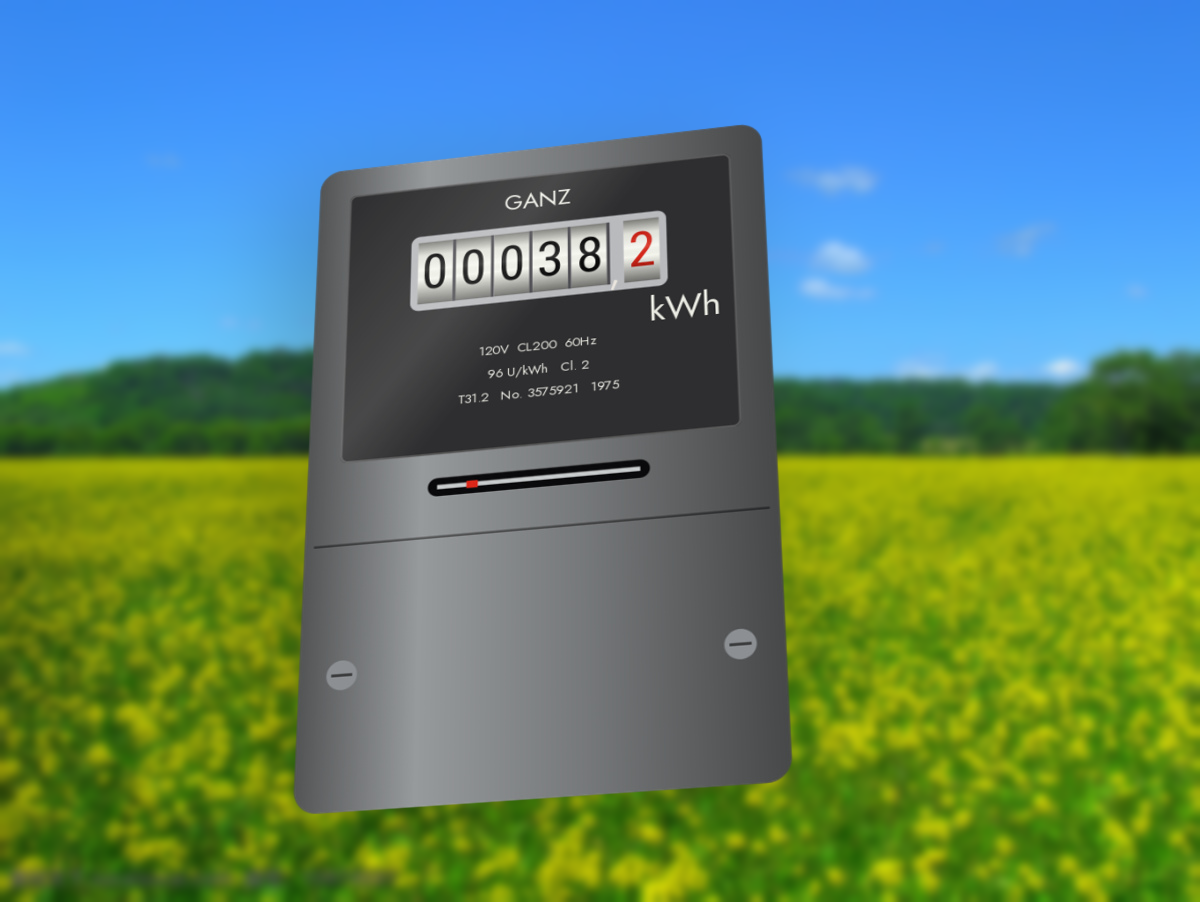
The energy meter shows 38.2 kWh
